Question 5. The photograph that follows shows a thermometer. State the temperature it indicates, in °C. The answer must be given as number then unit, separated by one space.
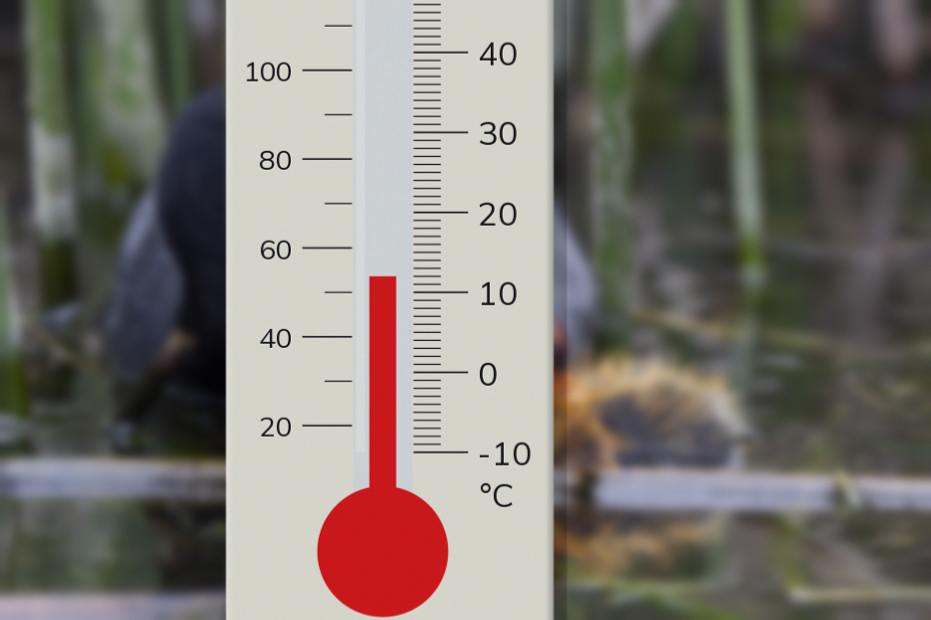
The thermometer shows 12 °C
